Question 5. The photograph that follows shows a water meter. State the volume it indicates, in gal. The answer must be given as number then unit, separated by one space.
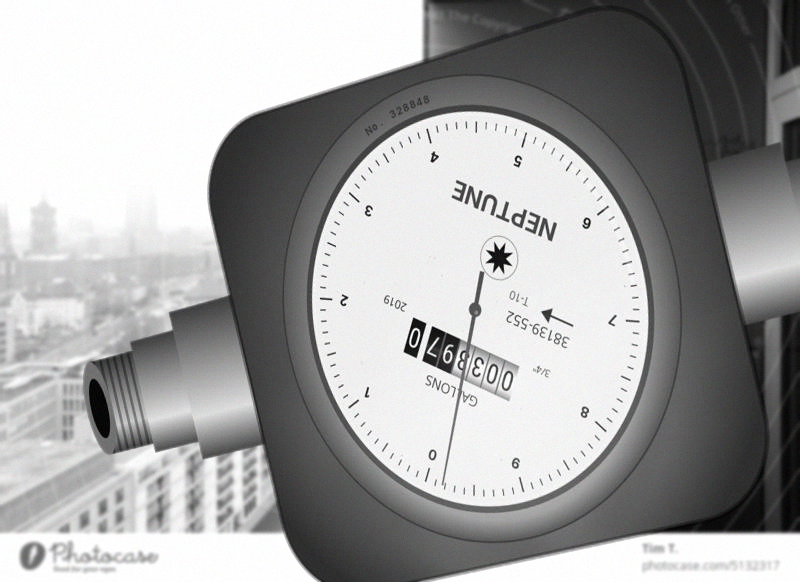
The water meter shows 33969.8 gal
